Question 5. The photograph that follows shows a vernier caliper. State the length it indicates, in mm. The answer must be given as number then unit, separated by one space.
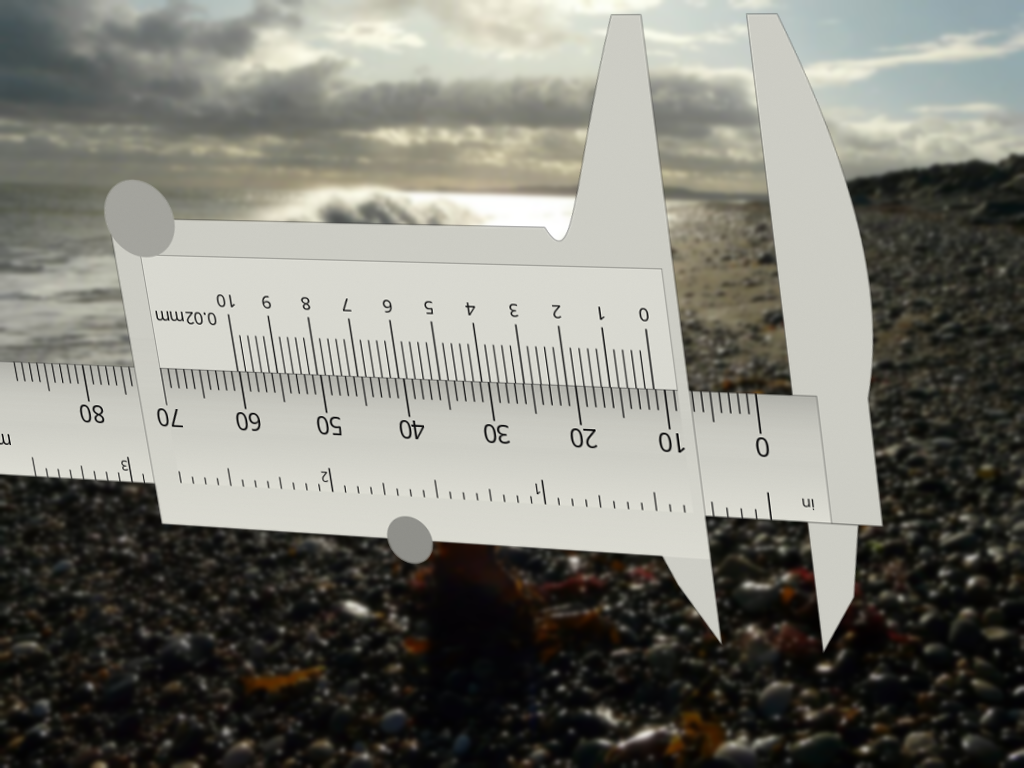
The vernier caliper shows 11.2 mm
